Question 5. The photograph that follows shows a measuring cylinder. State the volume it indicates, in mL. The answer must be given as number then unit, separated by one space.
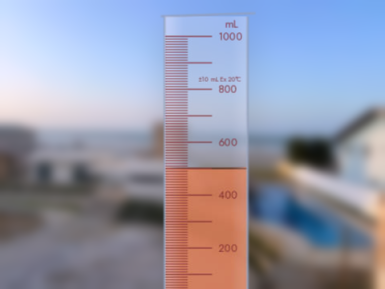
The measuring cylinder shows 500 mL
